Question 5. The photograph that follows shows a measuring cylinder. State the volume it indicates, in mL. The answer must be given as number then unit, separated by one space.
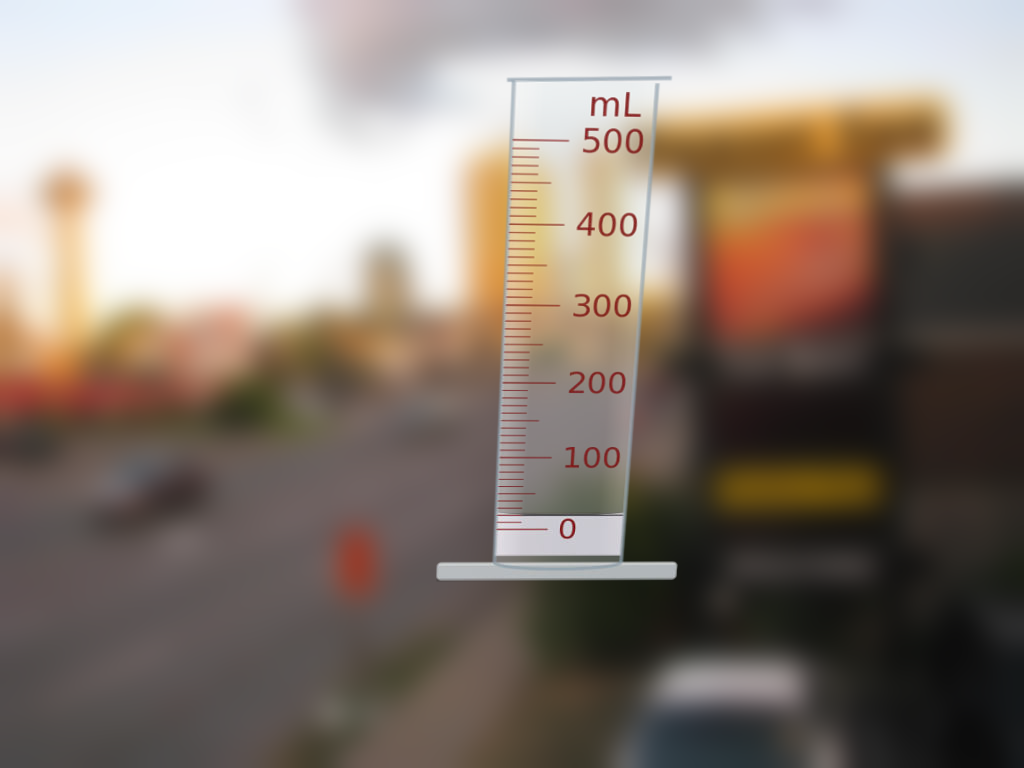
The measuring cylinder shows 20 mL
